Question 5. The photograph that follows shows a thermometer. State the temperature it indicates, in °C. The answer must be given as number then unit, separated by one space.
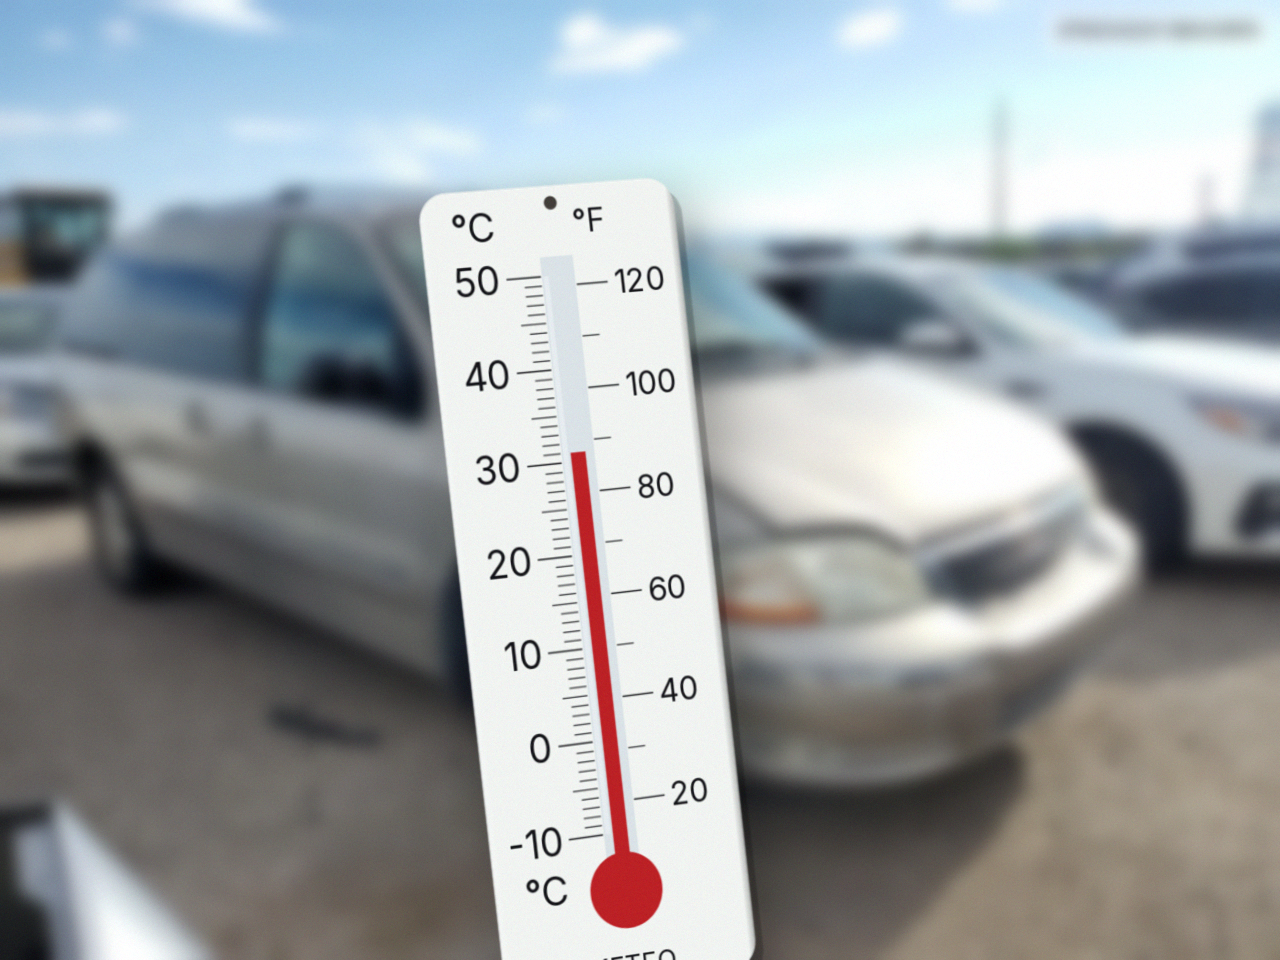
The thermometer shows 31 °C
